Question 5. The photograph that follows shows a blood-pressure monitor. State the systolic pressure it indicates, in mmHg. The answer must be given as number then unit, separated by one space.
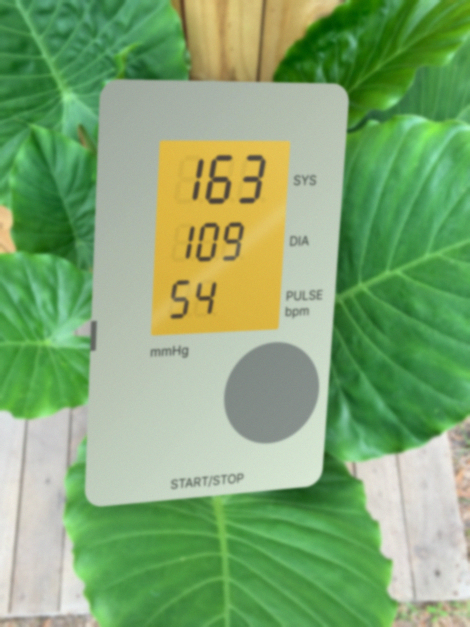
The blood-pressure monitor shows 163 mmHg
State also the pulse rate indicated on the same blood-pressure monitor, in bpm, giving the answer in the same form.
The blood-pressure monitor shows 54 bpm
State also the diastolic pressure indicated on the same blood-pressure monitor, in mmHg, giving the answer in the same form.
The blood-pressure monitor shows 109 mmHg
